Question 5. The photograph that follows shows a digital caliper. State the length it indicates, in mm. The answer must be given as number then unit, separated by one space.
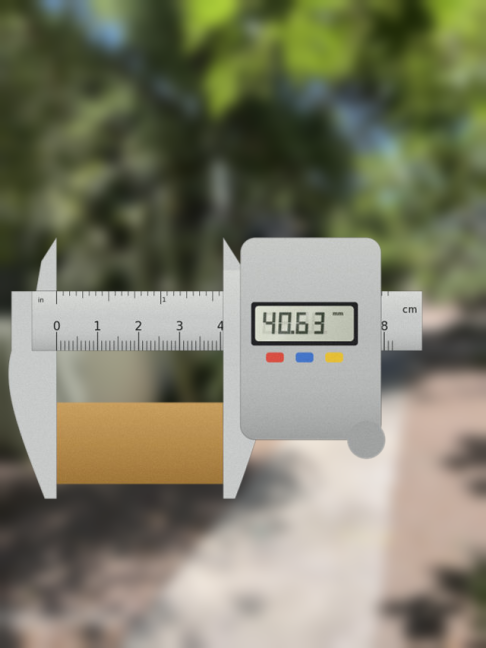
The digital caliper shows 40.63 mm
